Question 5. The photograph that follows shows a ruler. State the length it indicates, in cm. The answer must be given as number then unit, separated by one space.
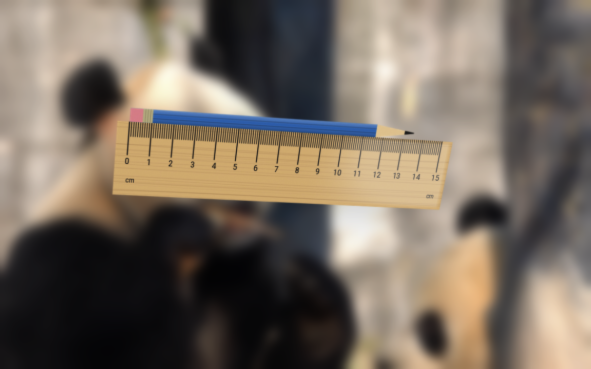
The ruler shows 13.5 cm
